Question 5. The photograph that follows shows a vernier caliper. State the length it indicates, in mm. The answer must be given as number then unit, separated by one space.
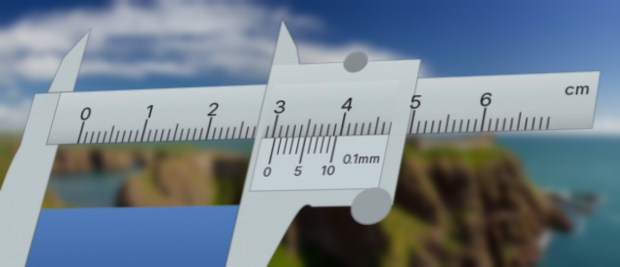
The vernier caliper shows 30.4 mm
